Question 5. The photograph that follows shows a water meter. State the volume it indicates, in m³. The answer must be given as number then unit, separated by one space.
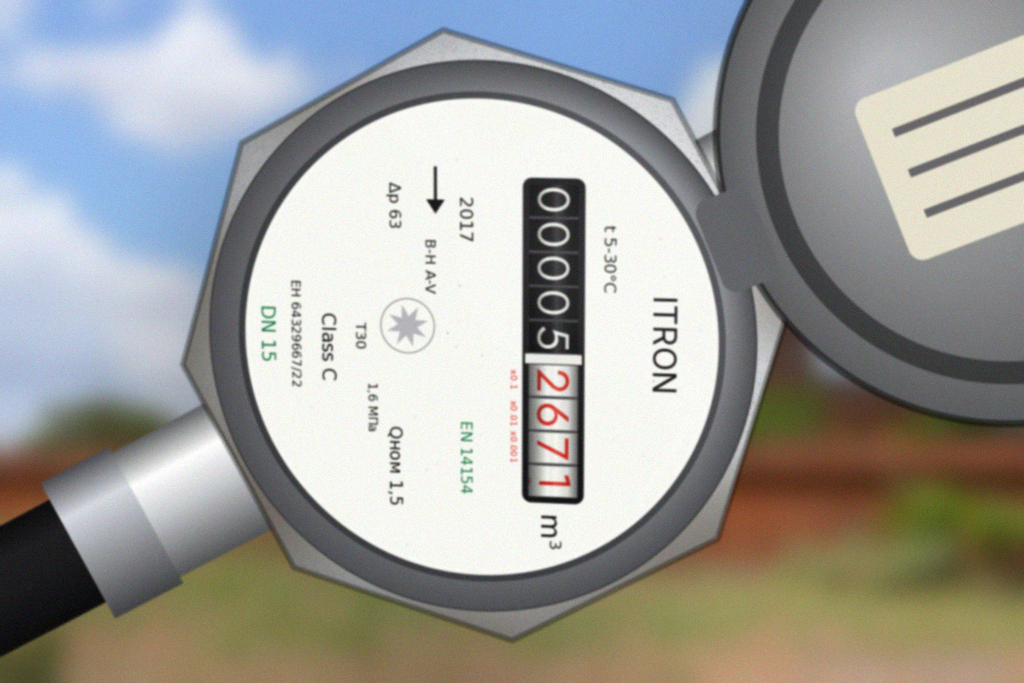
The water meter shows 5.2671 m³
